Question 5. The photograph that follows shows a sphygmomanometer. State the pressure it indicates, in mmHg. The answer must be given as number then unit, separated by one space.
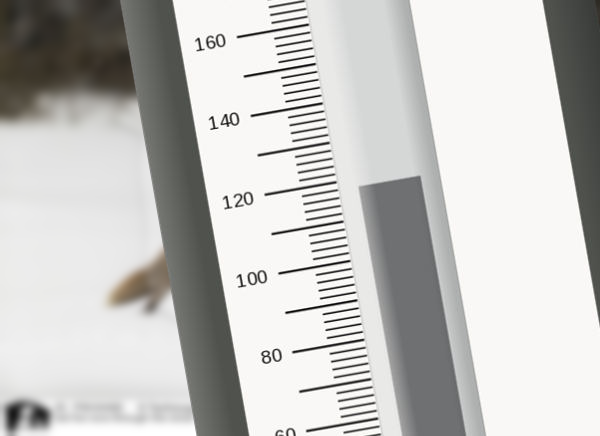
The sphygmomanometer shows 118 mmHg
